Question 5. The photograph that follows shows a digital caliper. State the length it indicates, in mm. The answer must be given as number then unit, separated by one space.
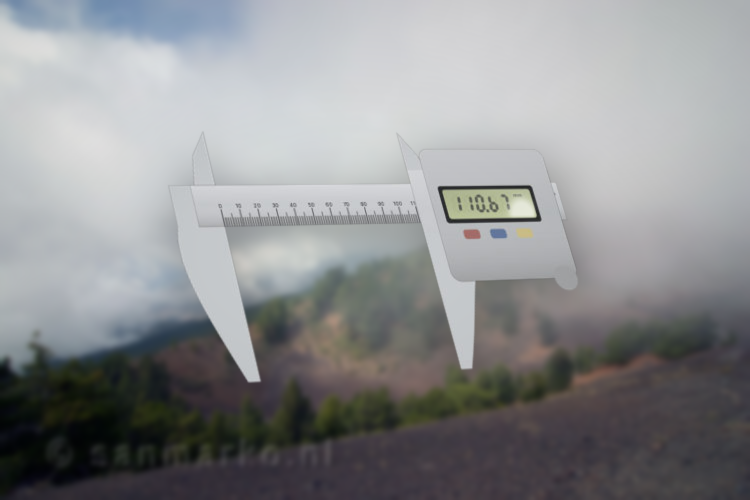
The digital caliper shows 110.67 mm
